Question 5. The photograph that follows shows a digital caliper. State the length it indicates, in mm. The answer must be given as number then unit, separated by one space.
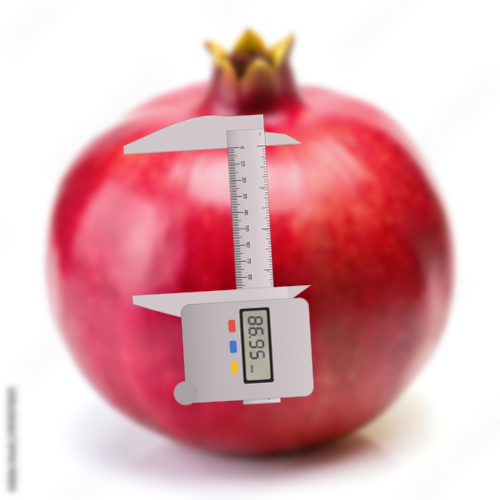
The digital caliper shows 86.95 mm
